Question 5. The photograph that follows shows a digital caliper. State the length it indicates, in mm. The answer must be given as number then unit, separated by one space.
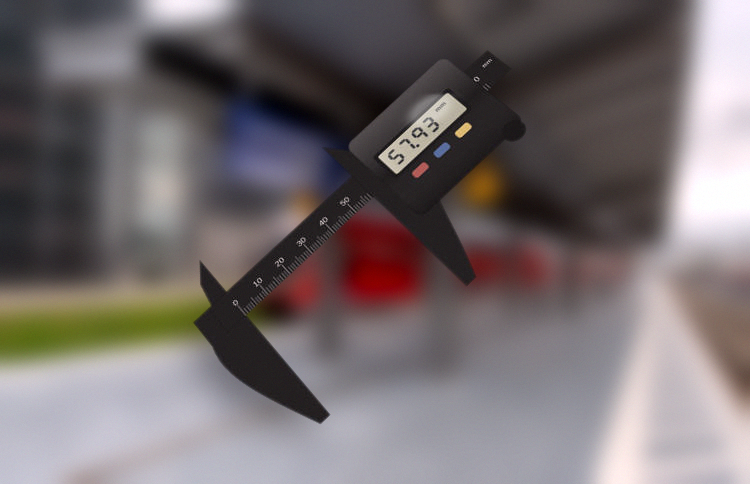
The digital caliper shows 57.93 mm
